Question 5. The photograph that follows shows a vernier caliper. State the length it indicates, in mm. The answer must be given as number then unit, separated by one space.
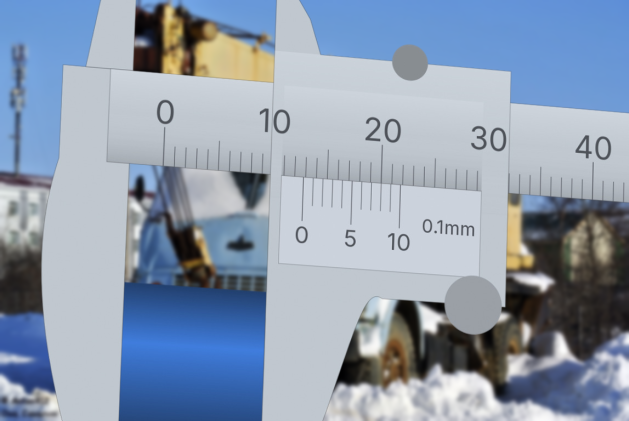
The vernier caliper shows 12.8 mm
